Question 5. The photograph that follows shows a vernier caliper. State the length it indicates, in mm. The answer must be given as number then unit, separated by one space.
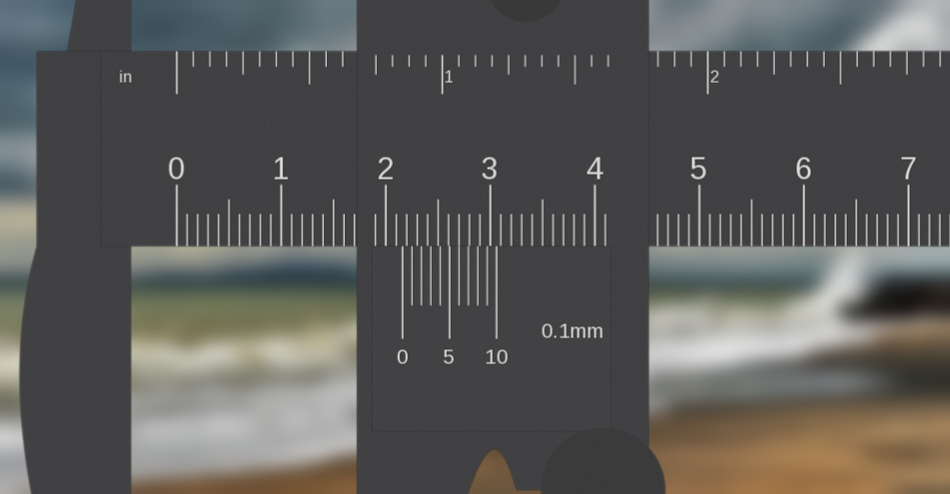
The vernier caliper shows 21.6 mm
